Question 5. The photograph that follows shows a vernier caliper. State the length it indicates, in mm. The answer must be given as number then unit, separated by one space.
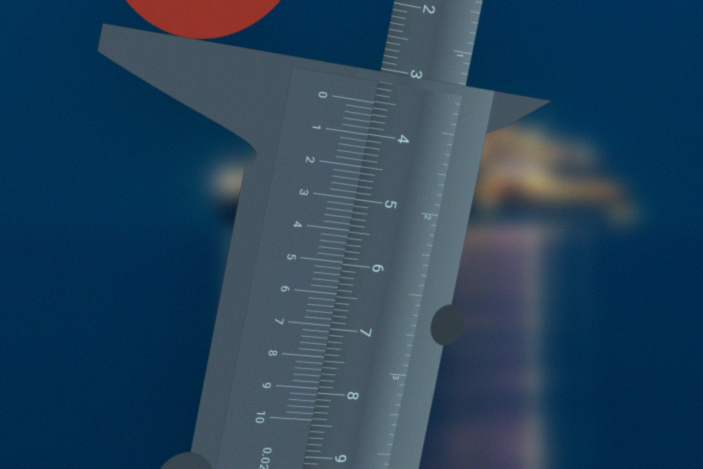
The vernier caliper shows 35.2 mm
